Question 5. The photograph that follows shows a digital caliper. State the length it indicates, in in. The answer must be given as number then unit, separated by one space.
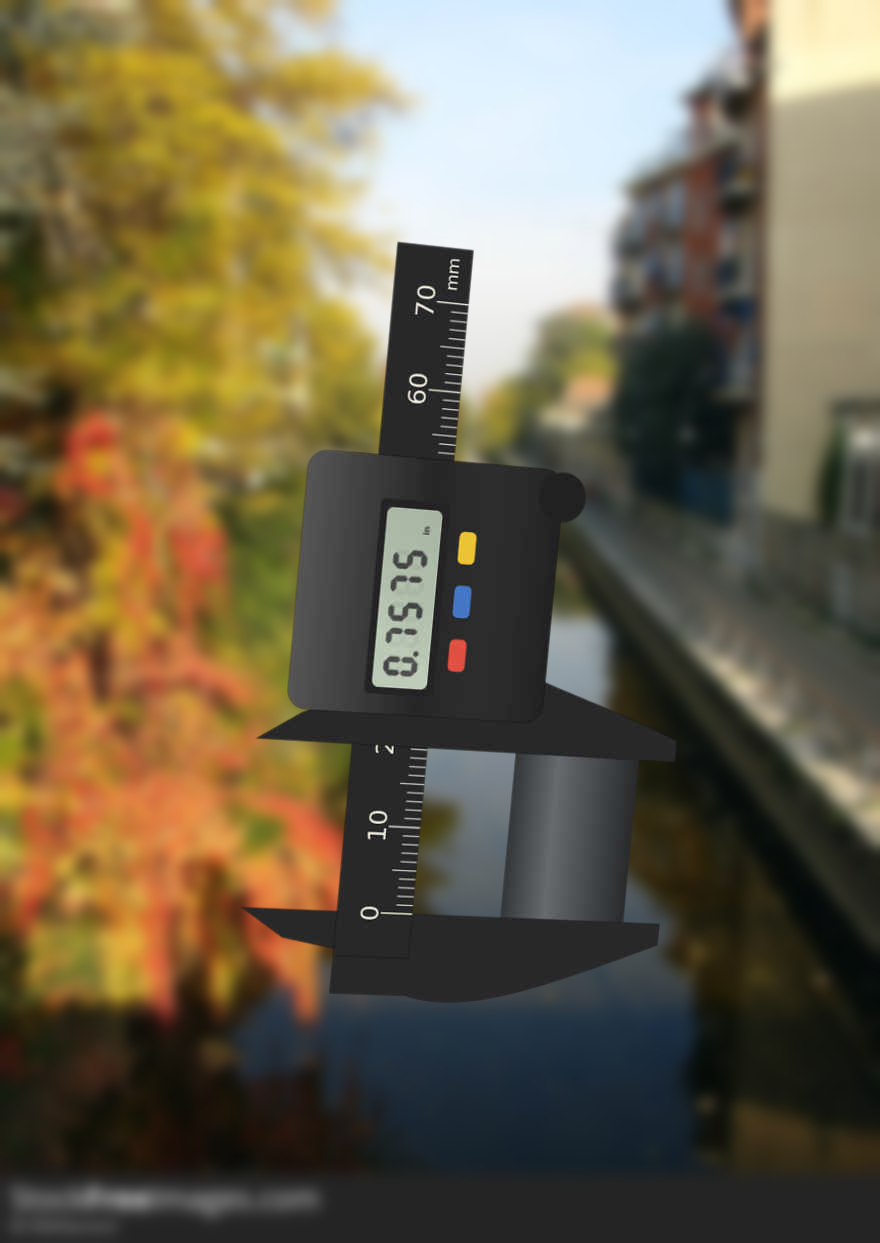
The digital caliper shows 0.7575 in
